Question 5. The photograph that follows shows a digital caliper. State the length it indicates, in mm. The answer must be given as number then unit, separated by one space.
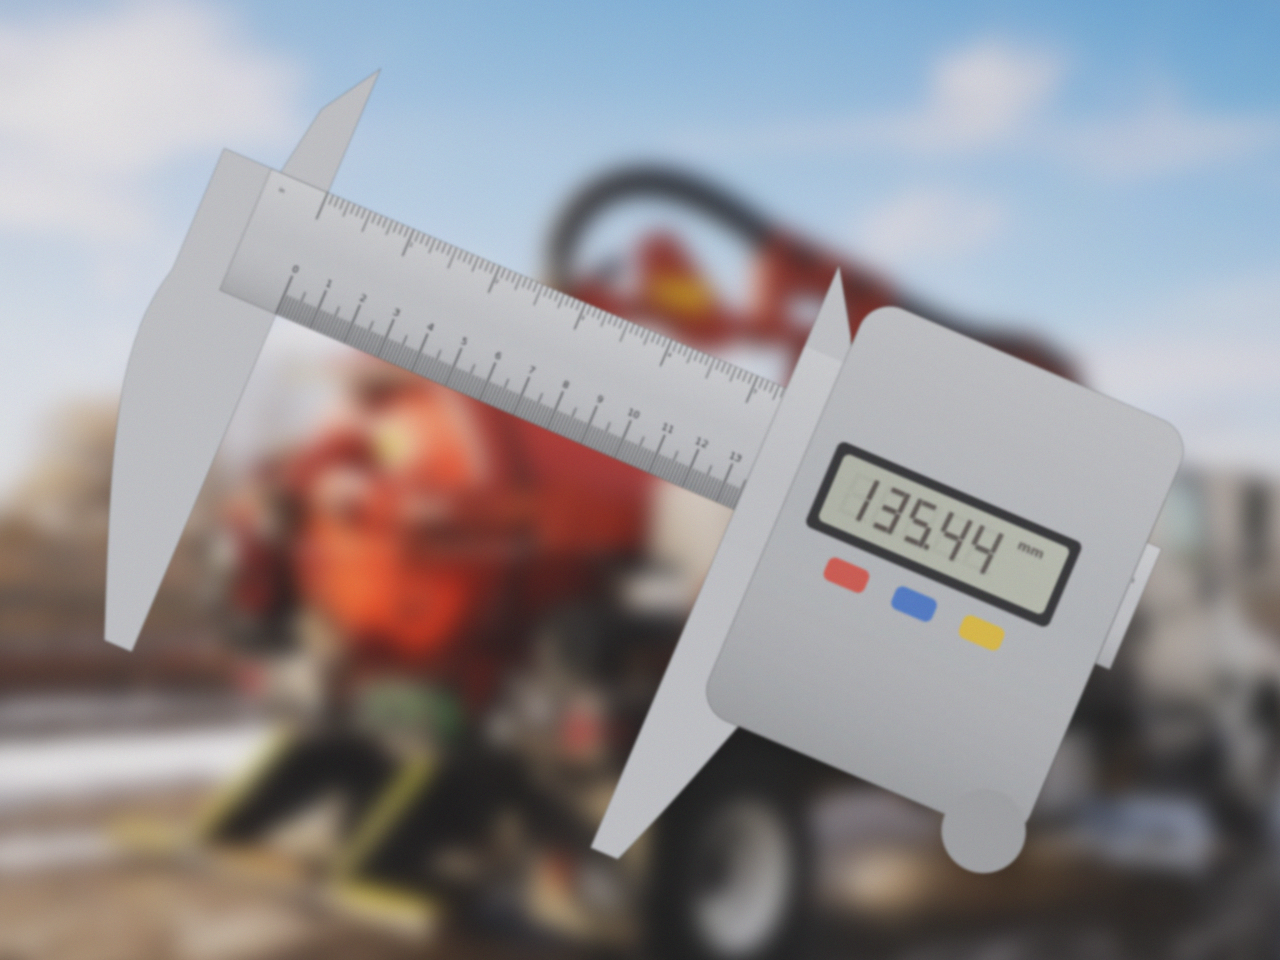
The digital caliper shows 135.44 mm
